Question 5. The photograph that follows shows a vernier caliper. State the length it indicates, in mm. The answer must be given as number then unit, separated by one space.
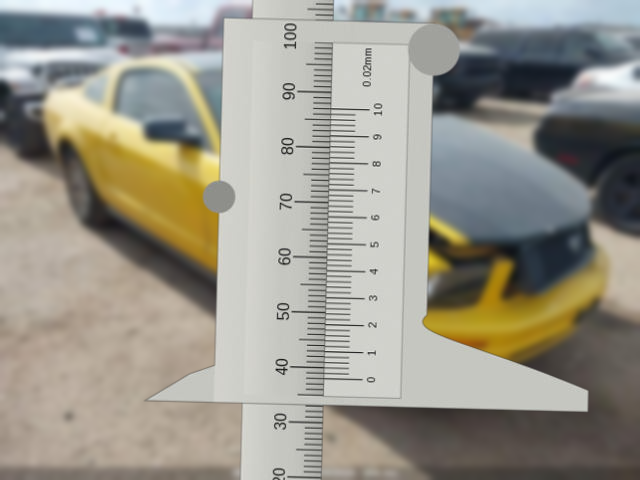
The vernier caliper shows 38.0 mm
